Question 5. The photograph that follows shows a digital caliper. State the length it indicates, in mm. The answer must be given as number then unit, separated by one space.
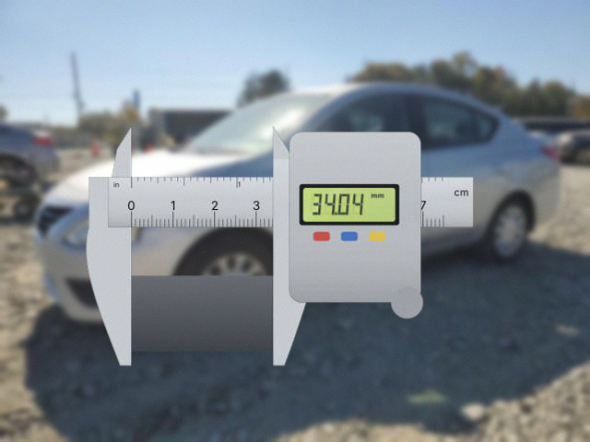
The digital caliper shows 34.04 mm
